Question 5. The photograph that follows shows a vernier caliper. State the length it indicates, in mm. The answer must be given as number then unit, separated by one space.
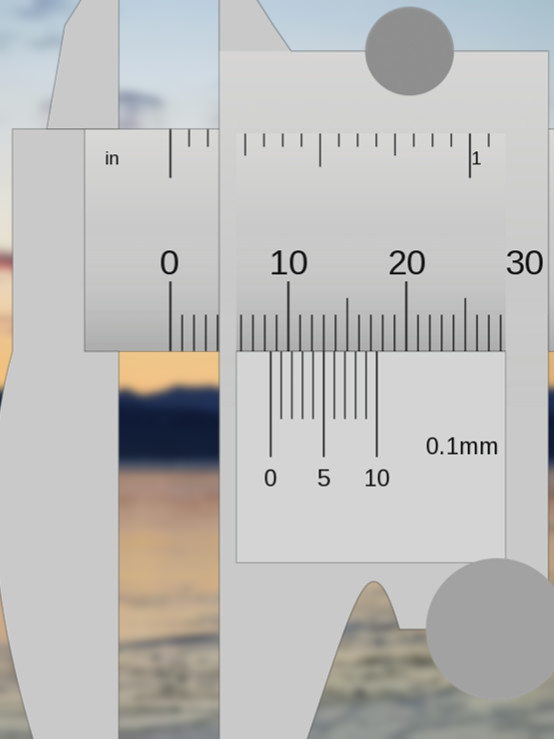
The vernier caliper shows 8.5 mm
